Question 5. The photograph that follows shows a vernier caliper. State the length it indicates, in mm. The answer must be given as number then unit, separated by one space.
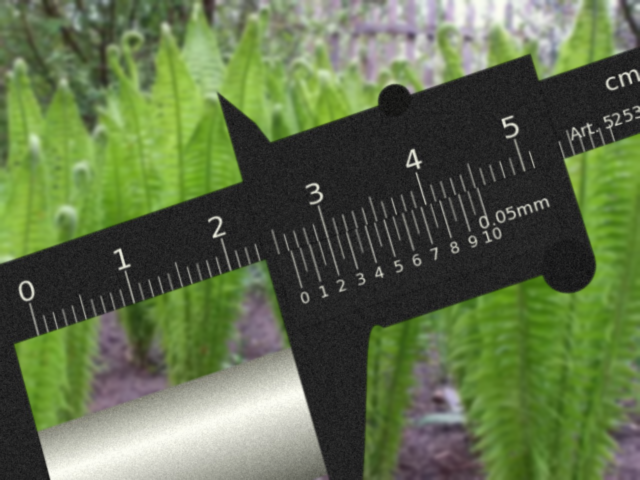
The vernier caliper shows 26.2 mm
